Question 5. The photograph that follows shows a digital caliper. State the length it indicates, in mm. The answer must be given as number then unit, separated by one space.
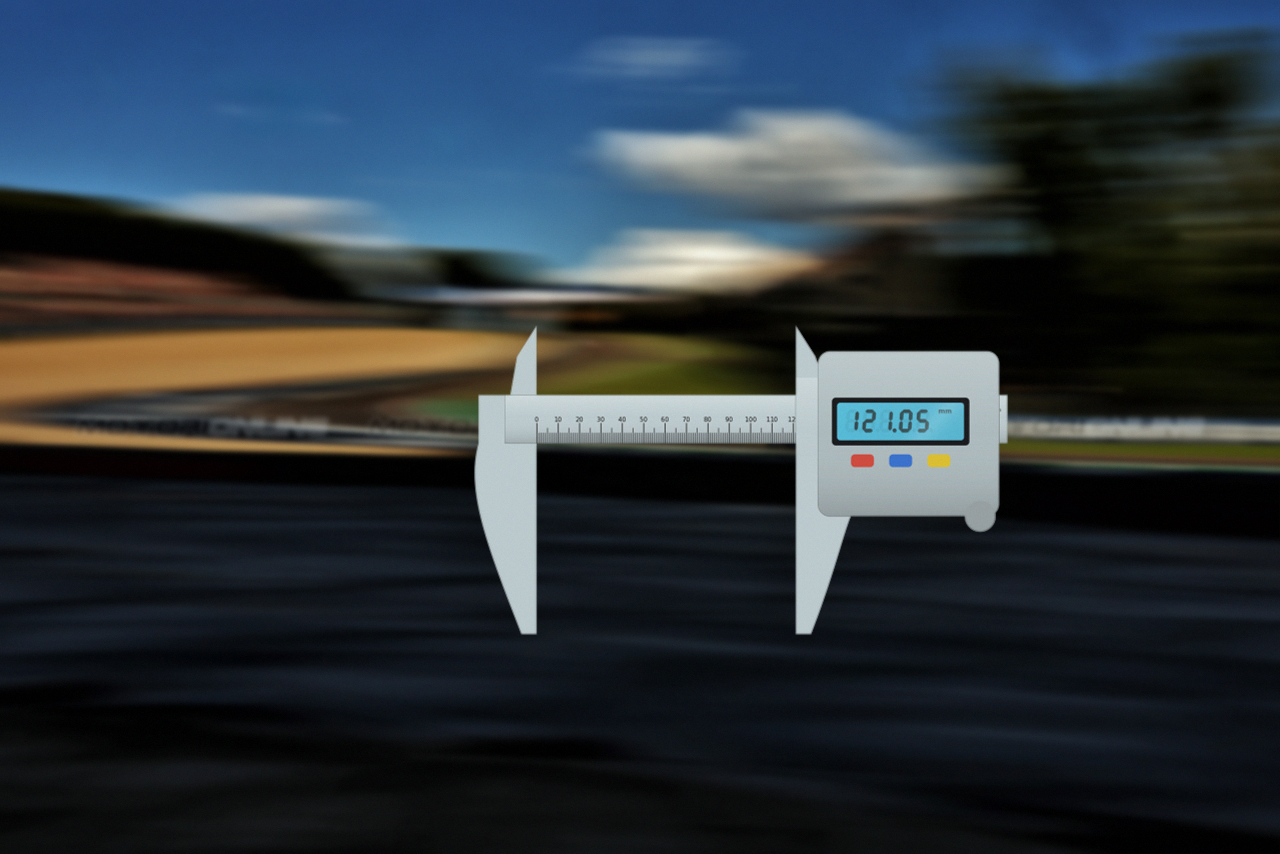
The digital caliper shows 121.05 mm
